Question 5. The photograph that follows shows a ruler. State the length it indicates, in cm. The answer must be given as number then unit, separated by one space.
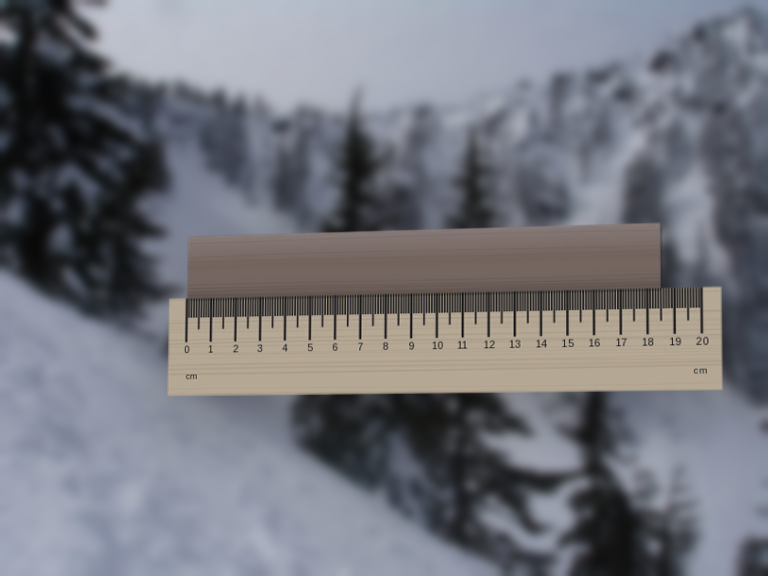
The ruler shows 18.5 cm
